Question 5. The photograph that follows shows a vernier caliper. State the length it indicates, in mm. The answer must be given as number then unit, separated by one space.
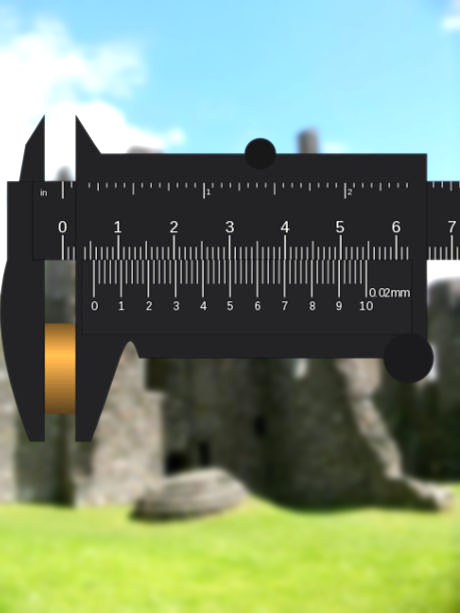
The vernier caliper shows 5.6 mm
